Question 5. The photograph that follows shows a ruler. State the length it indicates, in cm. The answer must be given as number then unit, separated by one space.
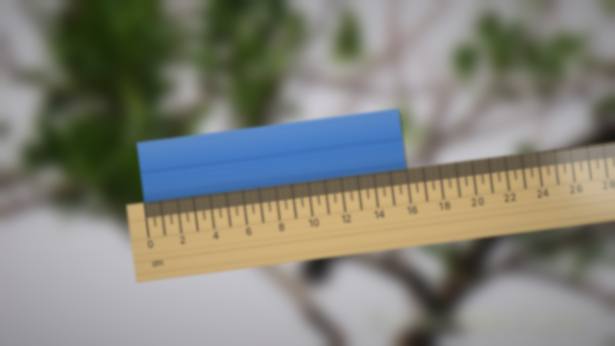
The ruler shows 16 cm
